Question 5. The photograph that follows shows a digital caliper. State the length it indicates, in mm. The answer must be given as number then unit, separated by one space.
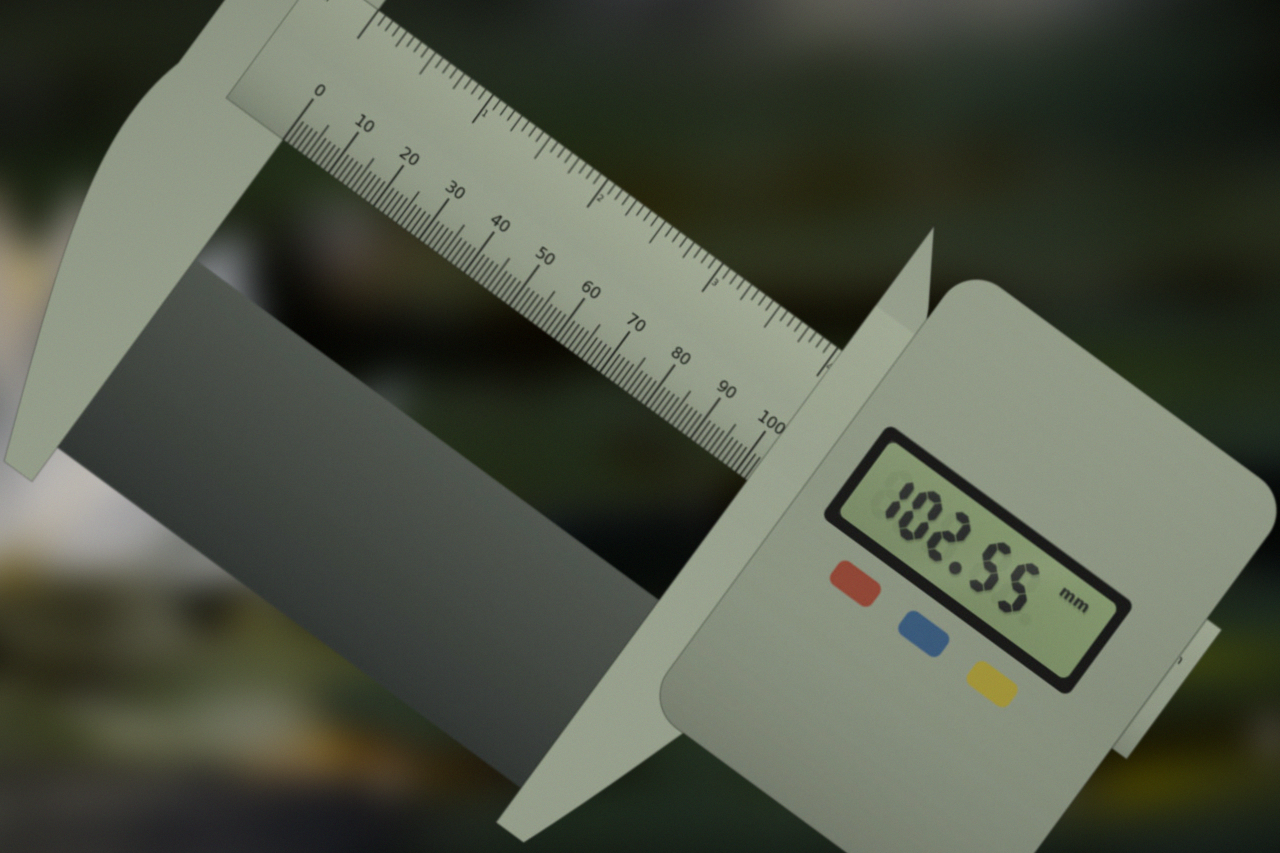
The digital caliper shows 102.55 mm
